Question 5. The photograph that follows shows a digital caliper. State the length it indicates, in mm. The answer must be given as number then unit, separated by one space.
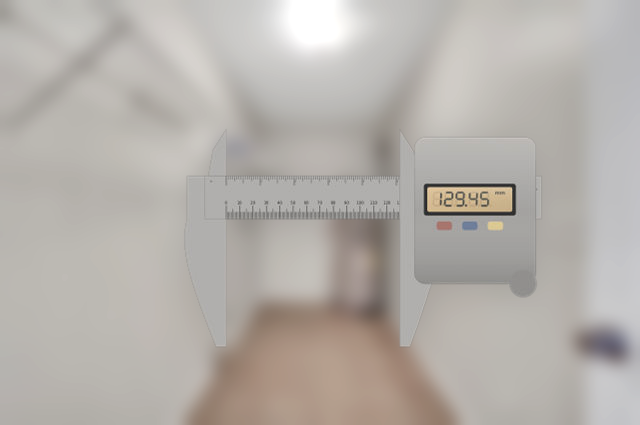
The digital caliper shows 129.45 mm
